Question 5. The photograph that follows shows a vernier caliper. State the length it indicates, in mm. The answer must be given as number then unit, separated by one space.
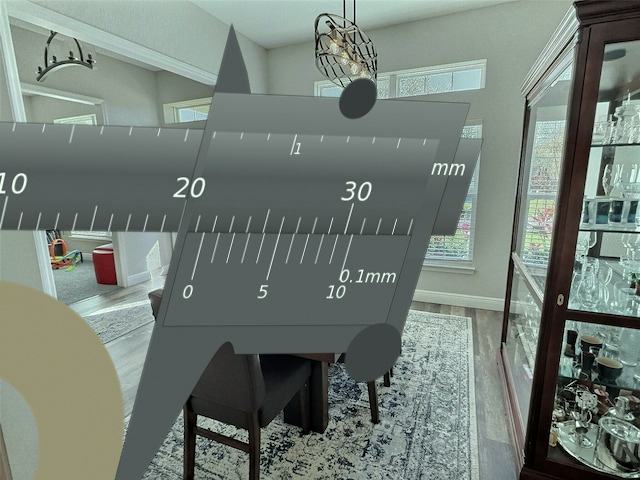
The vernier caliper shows 21.5 mm
